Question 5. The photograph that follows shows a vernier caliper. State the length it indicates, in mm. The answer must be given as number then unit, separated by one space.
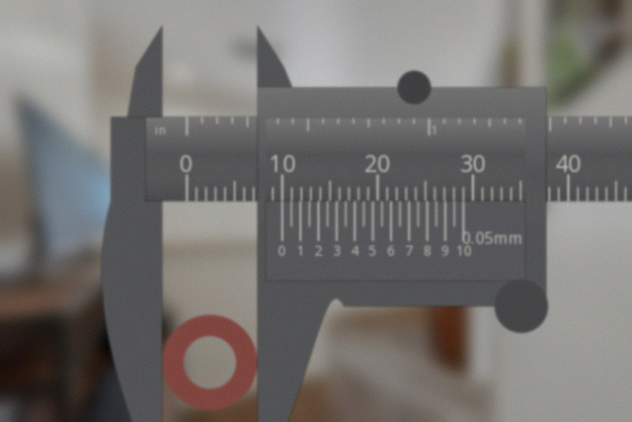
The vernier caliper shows 10.0 mm
